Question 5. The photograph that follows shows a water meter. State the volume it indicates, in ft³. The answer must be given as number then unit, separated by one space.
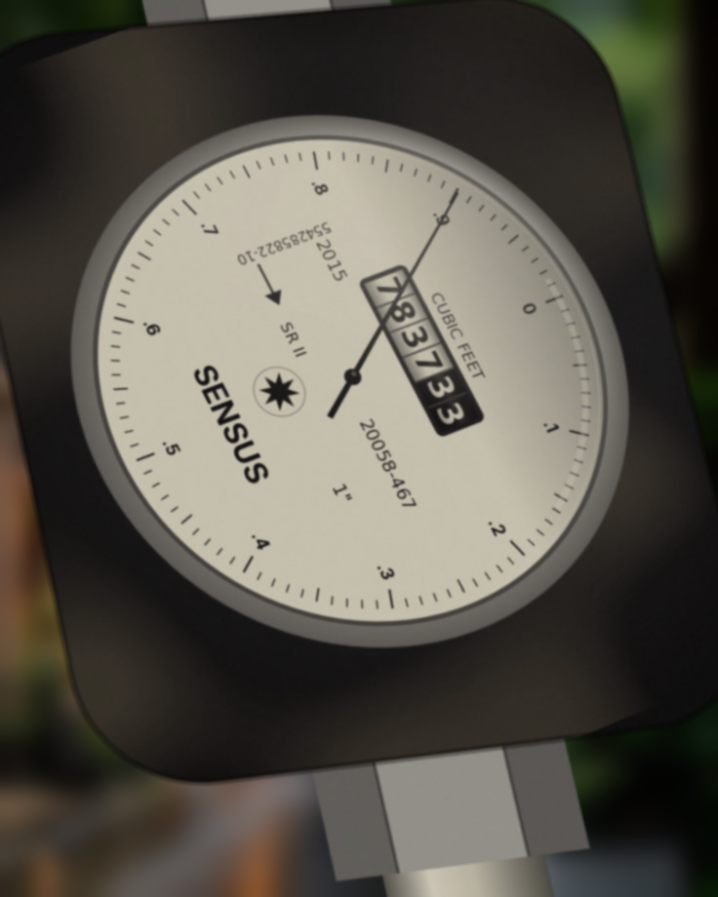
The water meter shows 783732.90 ft³
